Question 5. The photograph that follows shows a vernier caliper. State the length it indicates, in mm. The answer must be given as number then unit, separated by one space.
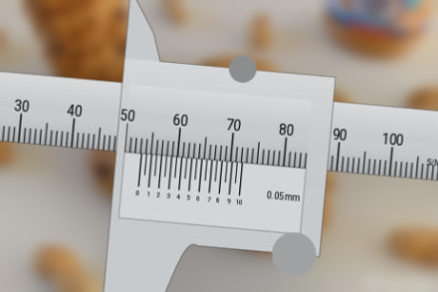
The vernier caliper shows 53.2 mm
